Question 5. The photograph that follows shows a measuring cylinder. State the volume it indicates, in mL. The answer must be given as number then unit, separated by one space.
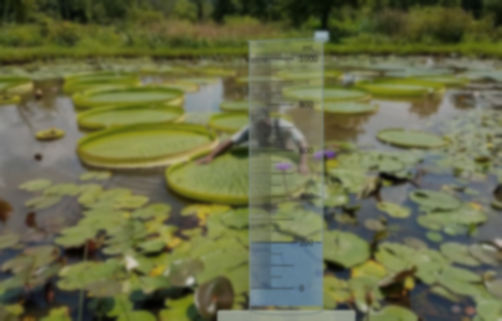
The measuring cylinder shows 200 mL
